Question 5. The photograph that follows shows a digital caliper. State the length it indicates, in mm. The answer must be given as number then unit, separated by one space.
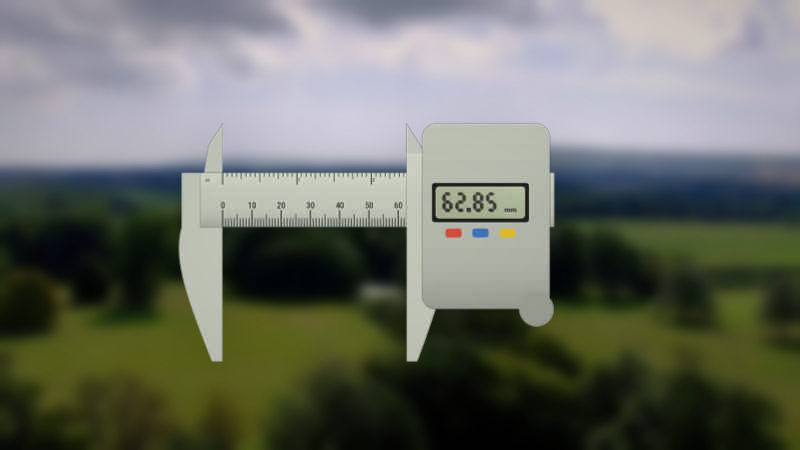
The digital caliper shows 62.85 mm
